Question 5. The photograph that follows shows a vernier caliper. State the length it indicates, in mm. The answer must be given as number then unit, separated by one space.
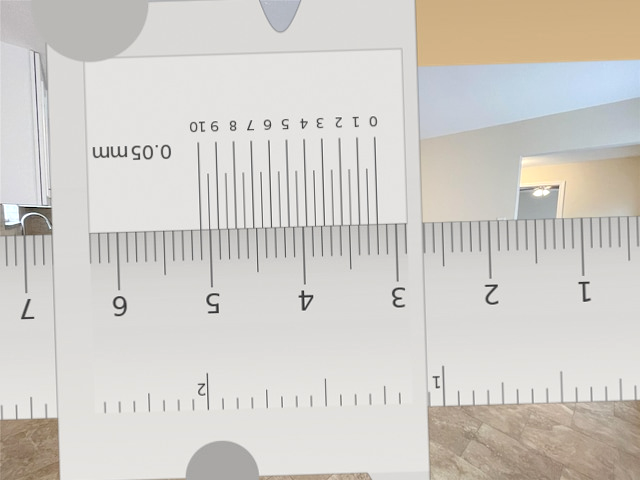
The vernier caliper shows 32.0 mm
